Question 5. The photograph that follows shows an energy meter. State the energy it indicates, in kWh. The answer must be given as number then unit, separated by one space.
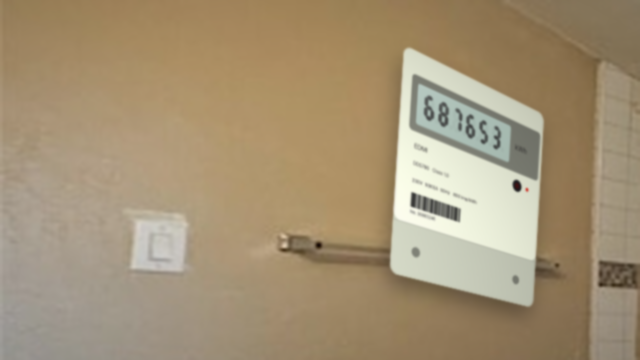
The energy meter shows 687653 kWh
